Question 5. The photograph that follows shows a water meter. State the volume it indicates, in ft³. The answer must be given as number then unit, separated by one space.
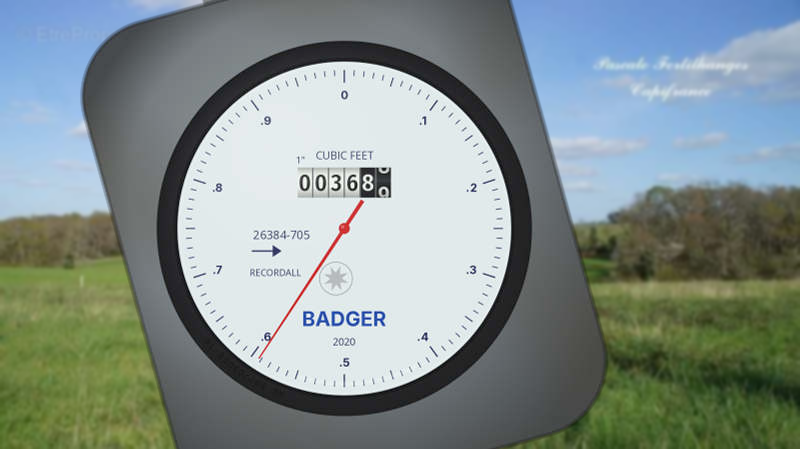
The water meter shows 3688.59 ft³
